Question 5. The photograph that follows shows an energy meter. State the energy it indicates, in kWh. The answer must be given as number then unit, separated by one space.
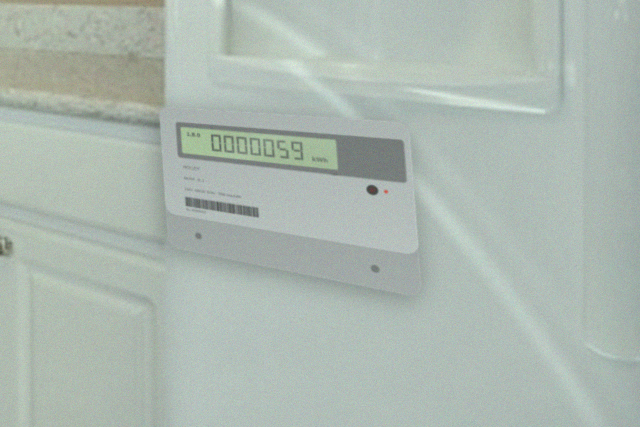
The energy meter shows 59 kWh
